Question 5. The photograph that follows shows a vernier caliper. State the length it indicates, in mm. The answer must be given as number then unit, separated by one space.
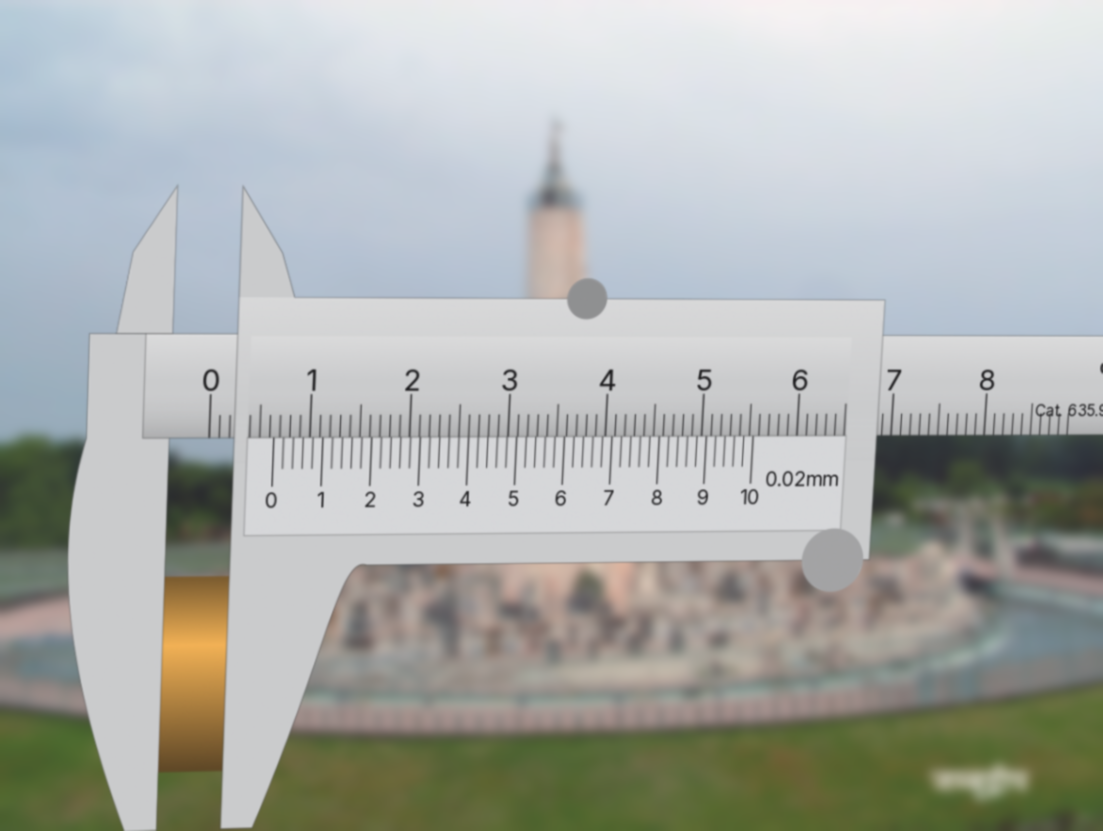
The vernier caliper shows 6.4 mm
